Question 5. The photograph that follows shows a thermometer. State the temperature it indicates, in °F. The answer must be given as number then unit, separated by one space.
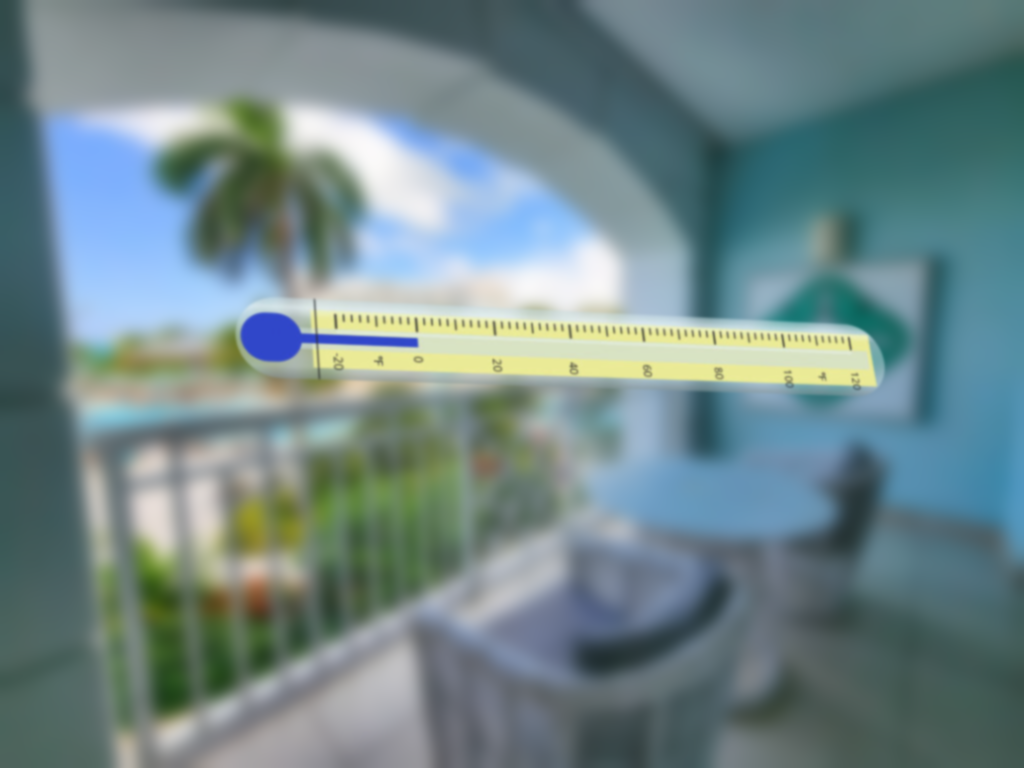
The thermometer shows 0 °F
